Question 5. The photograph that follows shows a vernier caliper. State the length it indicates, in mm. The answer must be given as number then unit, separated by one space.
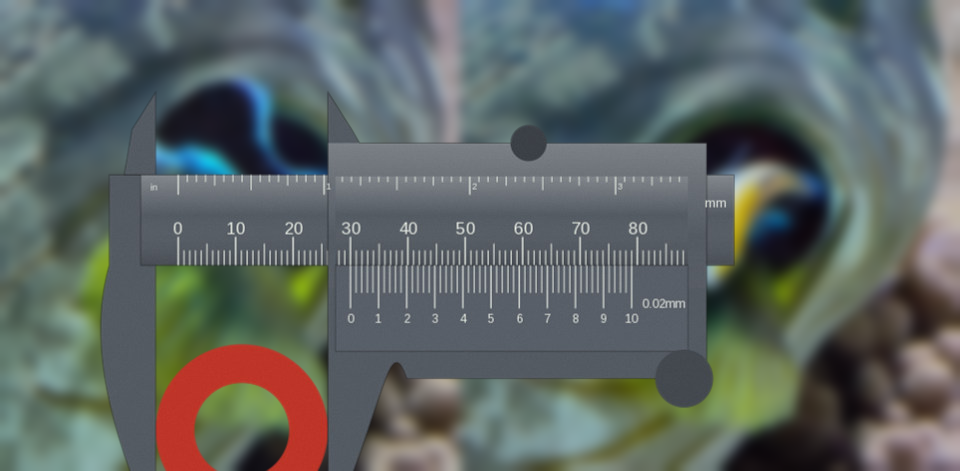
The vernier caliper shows 30.0 mm
